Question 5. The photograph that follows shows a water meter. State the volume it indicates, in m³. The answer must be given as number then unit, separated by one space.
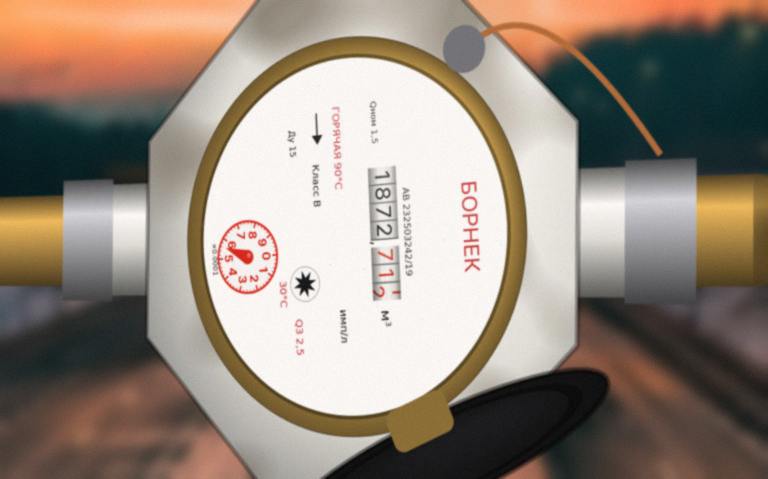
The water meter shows 1872.7115 m³
